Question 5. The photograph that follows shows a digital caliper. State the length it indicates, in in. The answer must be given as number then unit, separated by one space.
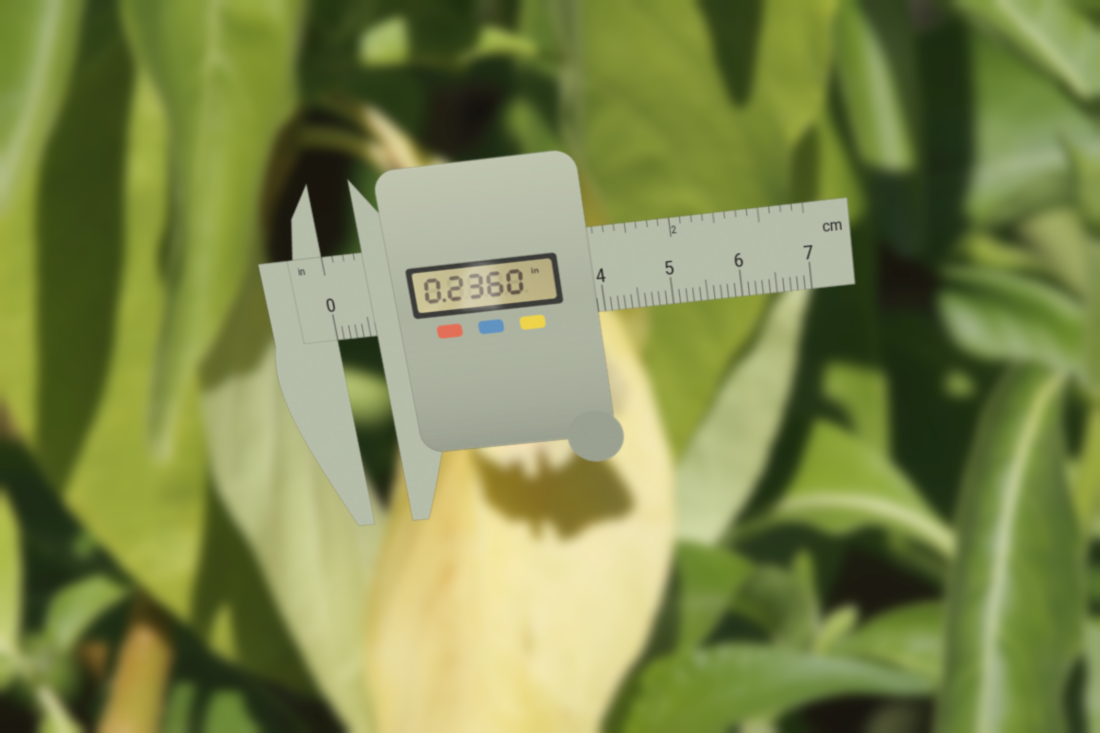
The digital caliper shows 0.2360 in
